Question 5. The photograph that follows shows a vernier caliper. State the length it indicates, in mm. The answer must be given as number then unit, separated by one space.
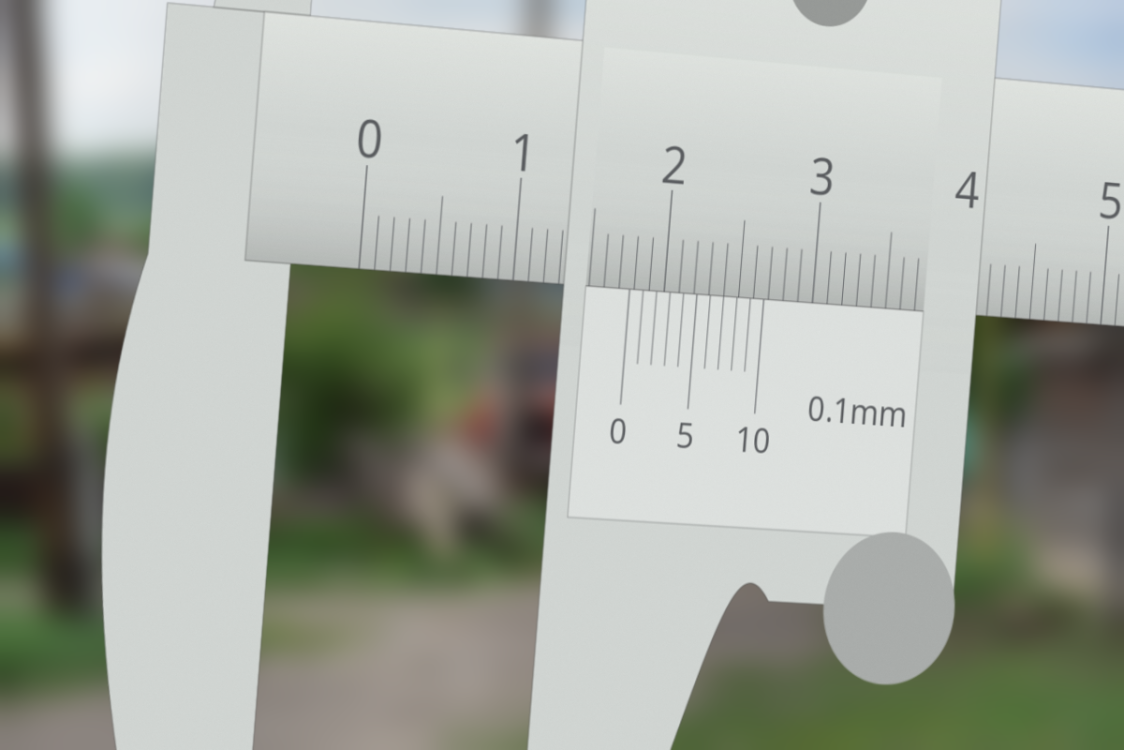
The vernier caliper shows 17.7 mm
